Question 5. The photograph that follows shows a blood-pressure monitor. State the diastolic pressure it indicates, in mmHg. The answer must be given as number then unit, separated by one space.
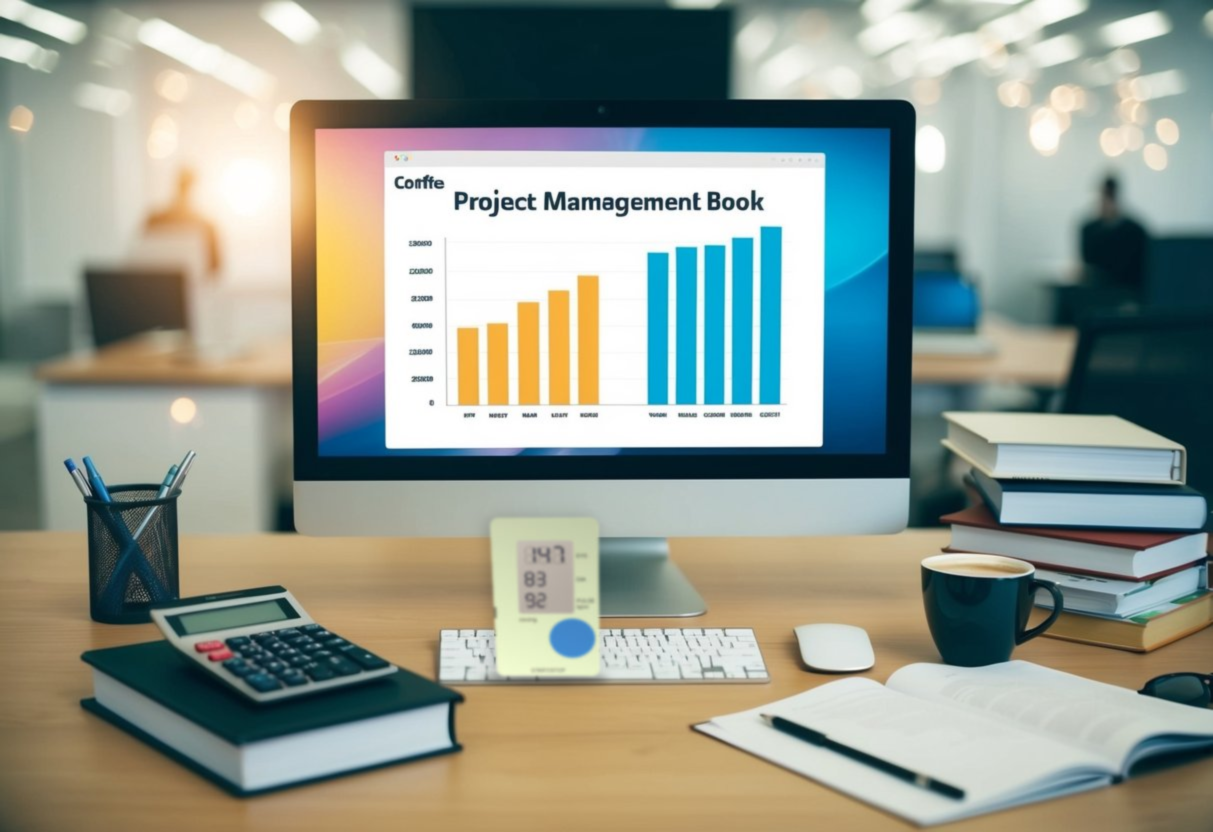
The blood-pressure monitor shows 83 mmHg
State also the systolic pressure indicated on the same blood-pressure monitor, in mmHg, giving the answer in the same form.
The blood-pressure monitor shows 147 mmHg
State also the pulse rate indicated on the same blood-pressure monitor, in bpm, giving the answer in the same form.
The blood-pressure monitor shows 92 bpm
